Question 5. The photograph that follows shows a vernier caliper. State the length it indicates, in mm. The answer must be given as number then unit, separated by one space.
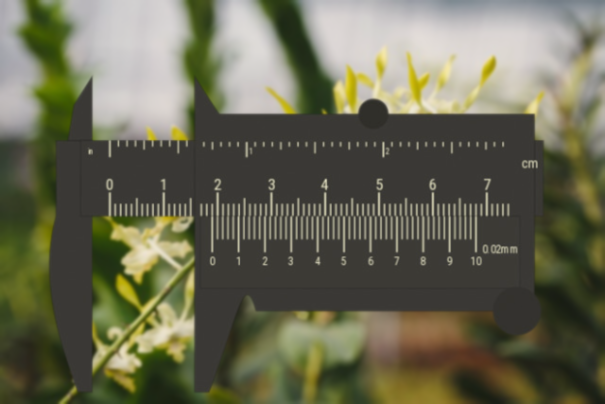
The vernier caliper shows 19.0 mm
